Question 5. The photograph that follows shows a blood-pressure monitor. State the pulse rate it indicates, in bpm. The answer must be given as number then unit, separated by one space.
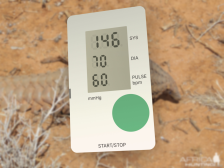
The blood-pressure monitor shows 60 bpm
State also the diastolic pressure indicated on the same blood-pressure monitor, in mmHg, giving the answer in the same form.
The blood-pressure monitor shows 70 mmHg
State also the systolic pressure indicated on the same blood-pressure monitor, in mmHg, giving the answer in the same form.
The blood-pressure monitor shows 146 mmHg
